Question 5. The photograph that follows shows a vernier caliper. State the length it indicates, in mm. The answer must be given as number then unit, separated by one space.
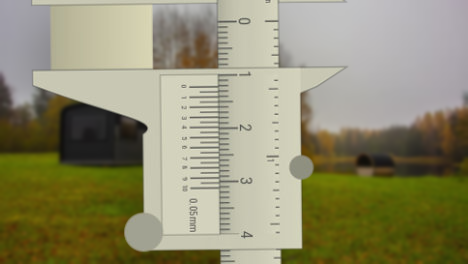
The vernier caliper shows 12.2 mm
